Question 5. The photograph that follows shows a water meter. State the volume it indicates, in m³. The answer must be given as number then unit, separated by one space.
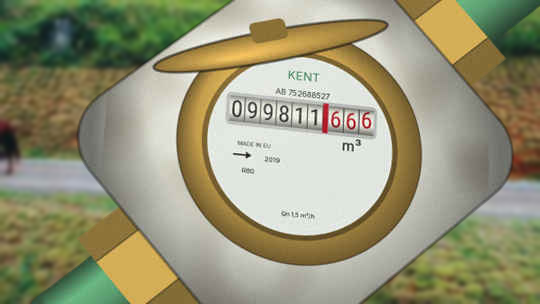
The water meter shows 99811.666 m³
